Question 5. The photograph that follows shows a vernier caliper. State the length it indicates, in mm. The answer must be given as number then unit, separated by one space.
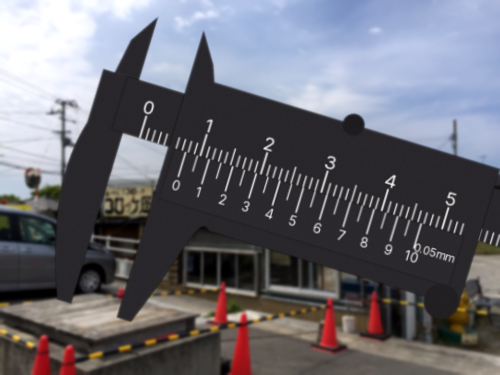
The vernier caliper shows 7.6 mm
